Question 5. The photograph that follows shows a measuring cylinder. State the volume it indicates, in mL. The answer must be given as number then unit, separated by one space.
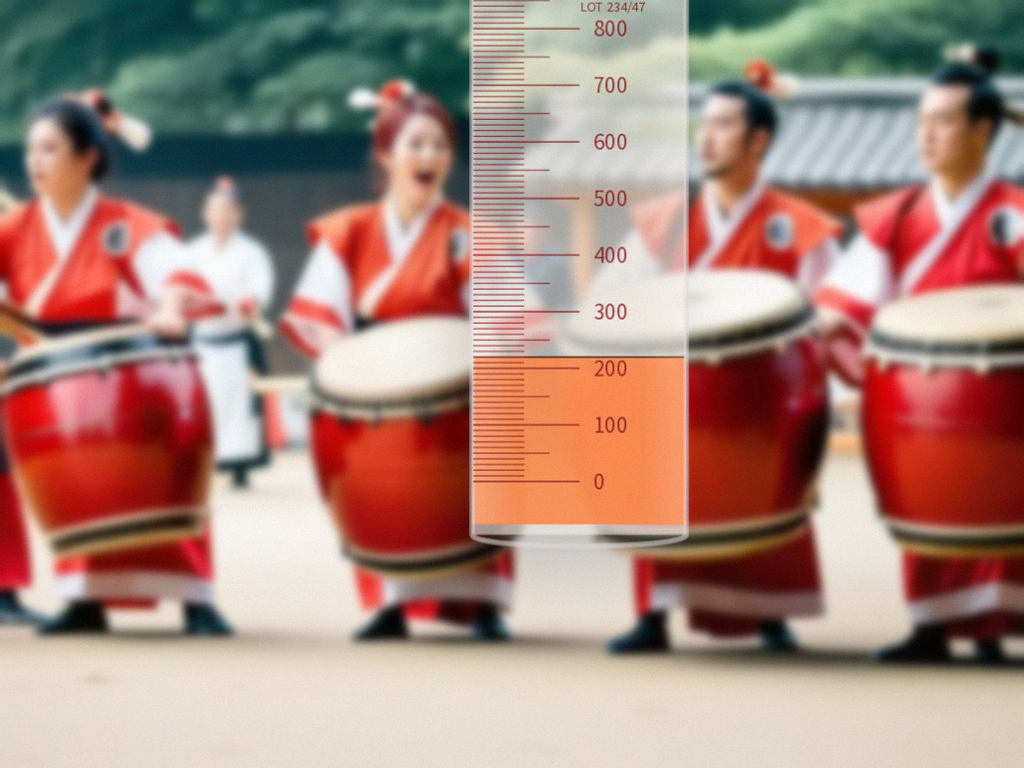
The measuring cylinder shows 220 mL
